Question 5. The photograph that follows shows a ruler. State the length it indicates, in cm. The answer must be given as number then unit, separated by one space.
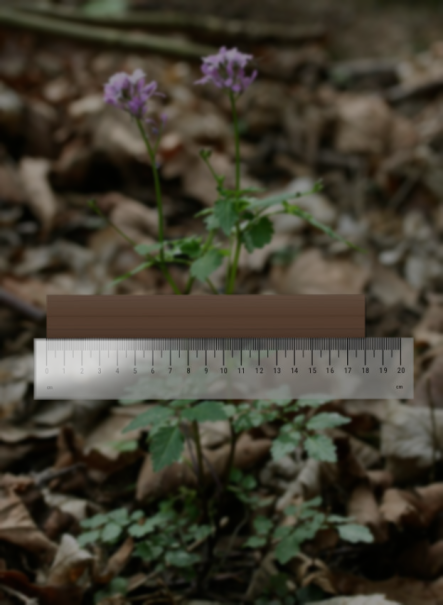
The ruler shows 18 cm
